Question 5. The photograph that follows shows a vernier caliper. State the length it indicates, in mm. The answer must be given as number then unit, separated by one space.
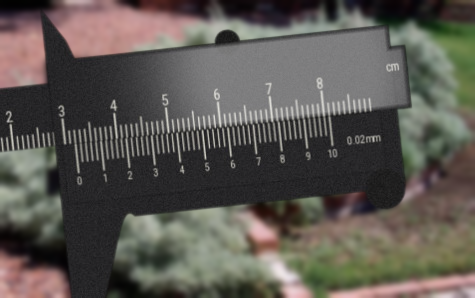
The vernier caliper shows 32.0 mm
